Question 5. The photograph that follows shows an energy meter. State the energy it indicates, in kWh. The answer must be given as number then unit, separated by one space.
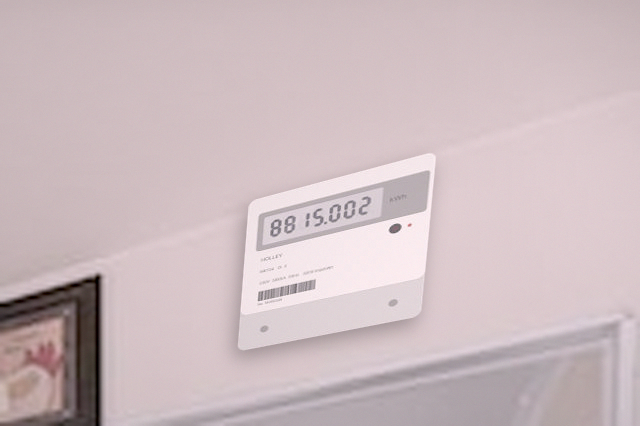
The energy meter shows 8815.002 kWh
